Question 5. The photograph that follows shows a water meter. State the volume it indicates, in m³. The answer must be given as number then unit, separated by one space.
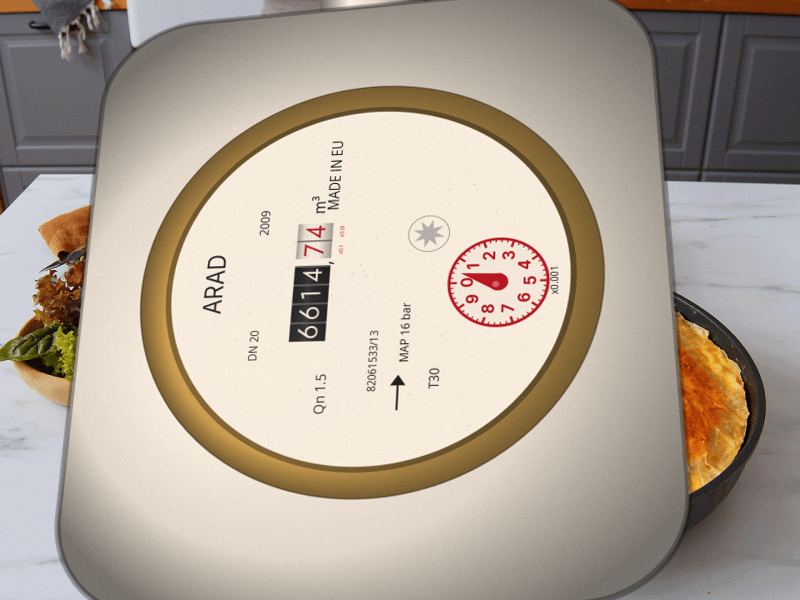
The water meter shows 6614.740 m³
